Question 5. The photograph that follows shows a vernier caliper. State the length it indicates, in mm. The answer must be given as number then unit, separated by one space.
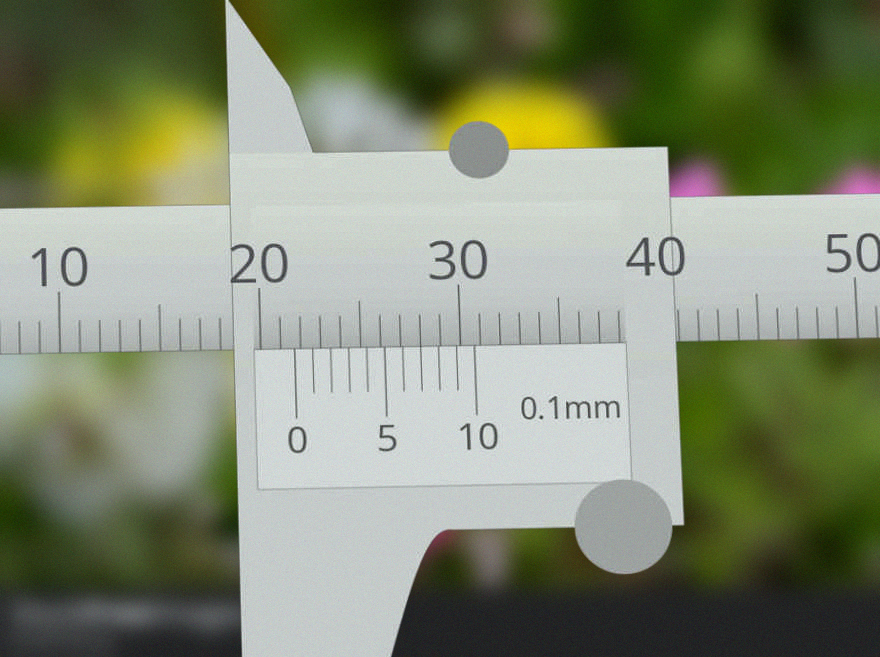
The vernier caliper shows 21.7 mm
